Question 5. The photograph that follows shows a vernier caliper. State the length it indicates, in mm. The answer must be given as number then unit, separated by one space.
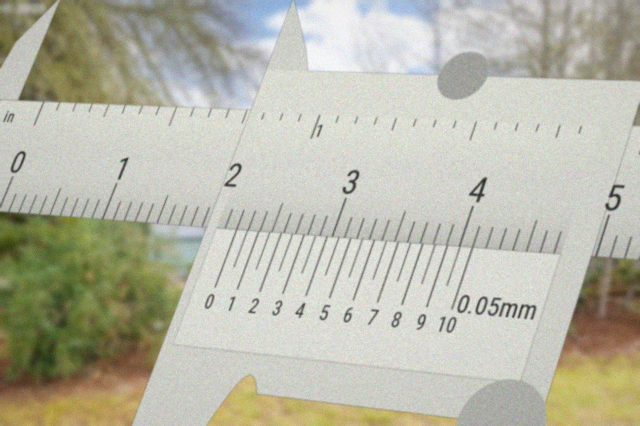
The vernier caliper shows 22.0 mm
